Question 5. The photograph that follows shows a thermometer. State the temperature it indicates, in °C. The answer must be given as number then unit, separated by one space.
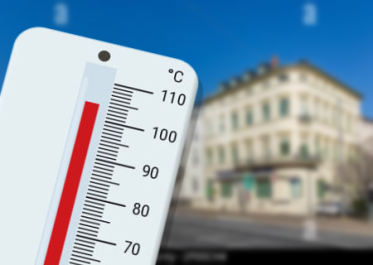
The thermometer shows 104 °C
